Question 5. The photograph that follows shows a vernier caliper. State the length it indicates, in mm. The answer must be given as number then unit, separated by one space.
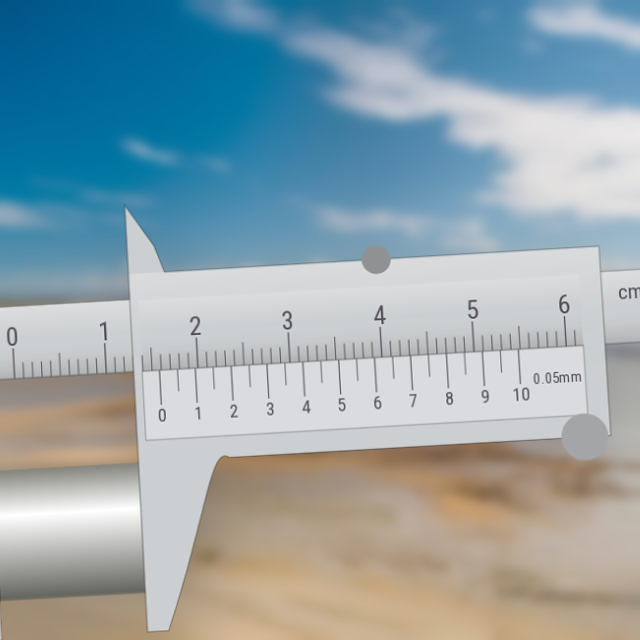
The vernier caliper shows 15.8 mm
